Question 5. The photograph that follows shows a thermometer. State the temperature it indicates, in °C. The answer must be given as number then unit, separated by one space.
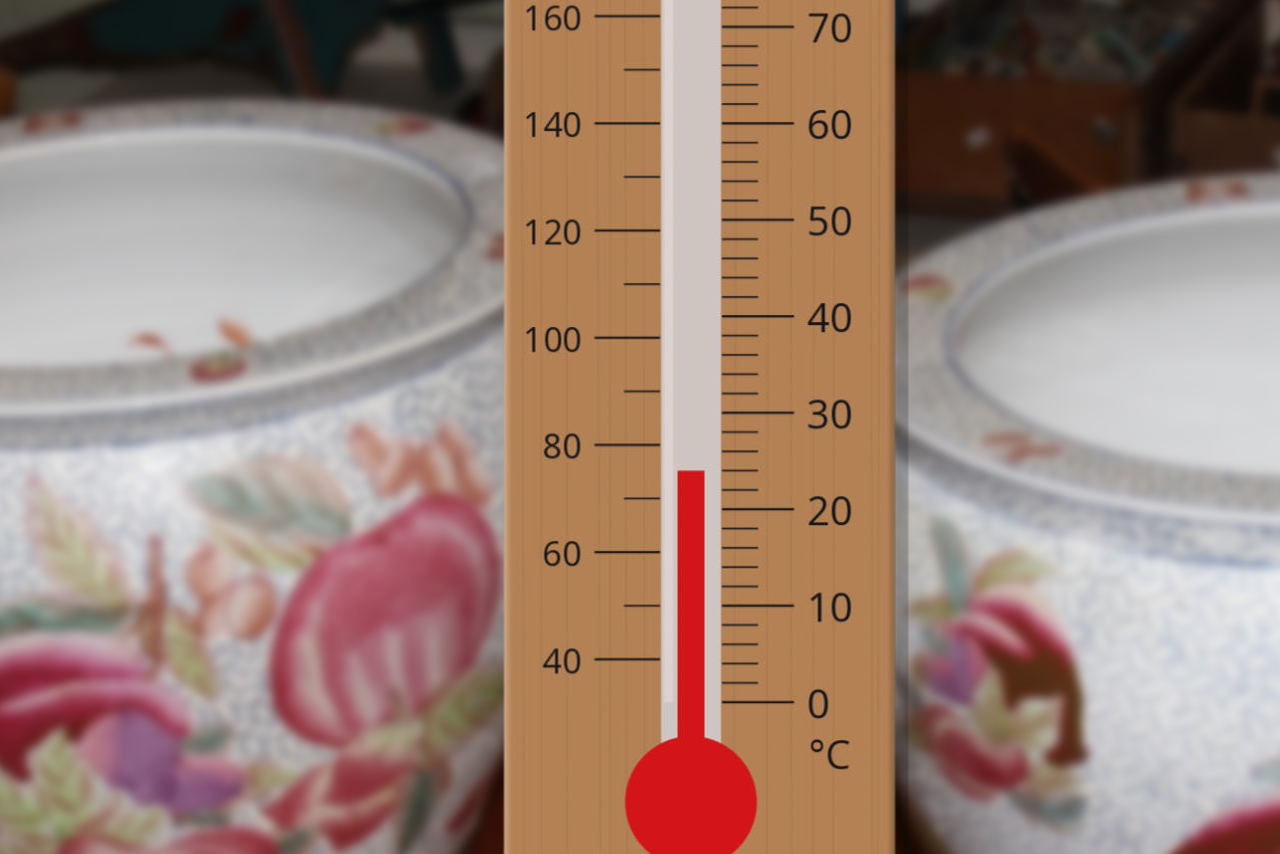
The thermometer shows 24 °C
